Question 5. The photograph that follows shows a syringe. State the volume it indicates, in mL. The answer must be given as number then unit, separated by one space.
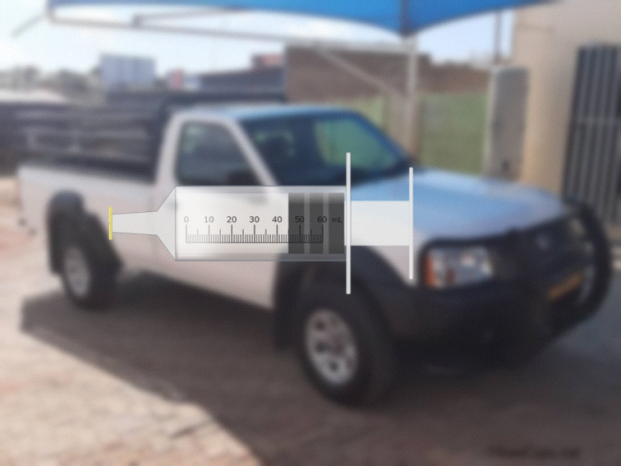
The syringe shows 45 mL
